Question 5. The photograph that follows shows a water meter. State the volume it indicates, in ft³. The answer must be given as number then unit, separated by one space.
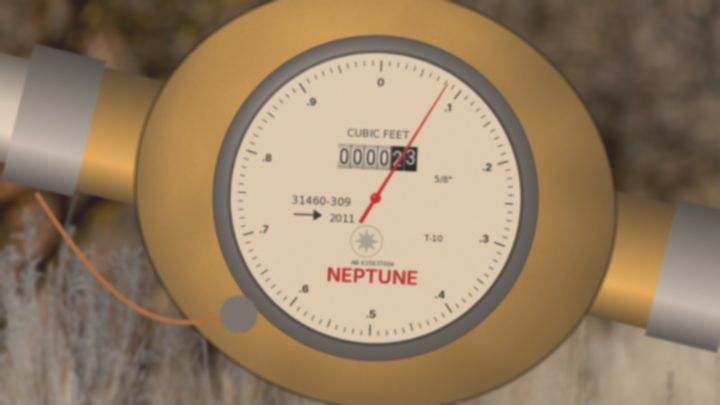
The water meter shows 23.08 ft³
